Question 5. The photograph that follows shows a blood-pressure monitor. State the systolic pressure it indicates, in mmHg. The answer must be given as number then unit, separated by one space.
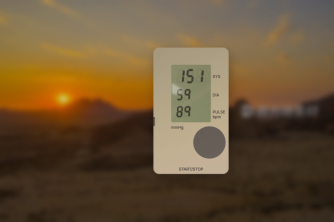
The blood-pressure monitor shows 151 mmHg
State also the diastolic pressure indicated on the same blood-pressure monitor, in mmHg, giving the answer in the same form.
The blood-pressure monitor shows 59 mmHg
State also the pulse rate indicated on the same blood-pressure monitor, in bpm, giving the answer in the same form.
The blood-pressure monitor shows 89 bpm
